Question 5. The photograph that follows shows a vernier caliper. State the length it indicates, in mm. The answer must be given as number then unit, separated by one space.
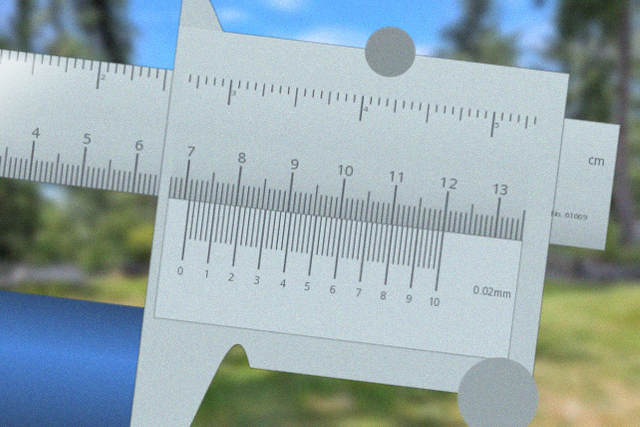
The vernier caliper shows 71.0 mm
